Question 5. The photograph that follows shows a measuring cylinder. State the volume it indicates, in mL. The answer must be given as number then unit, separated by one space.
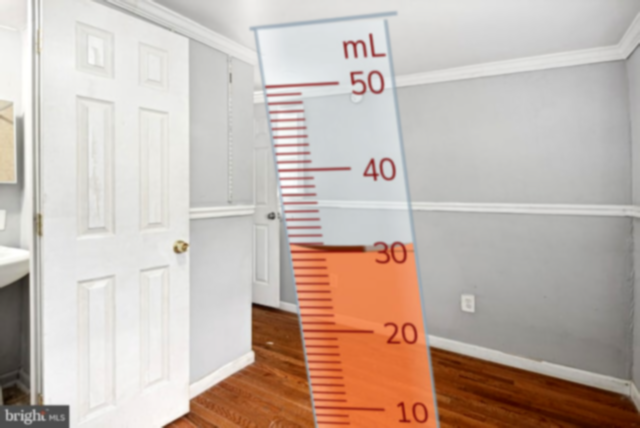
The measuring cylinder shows 30 mL
